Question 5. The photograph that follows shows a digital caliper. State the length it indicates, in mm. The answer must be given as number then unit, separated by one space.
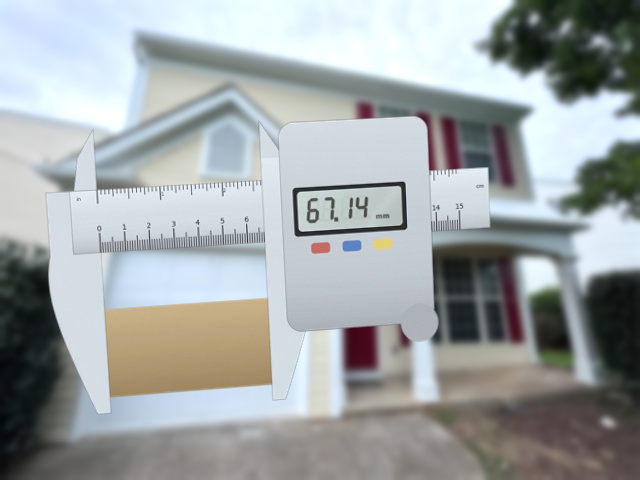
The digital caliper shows 67.14 mm
